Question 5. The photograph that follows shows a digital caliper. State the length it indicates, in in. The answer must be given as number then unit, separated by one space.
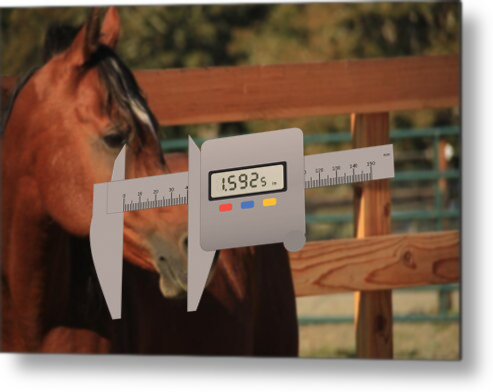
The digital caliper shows 1.5925 in
